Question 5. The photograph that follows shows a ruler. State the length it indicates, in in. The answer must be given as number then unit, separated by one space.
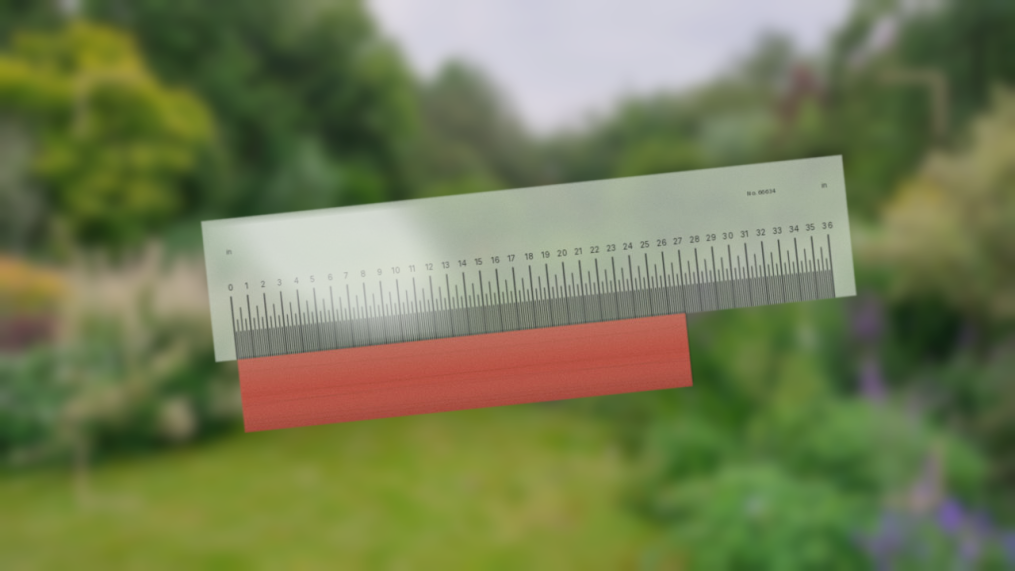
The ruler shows 27 in
